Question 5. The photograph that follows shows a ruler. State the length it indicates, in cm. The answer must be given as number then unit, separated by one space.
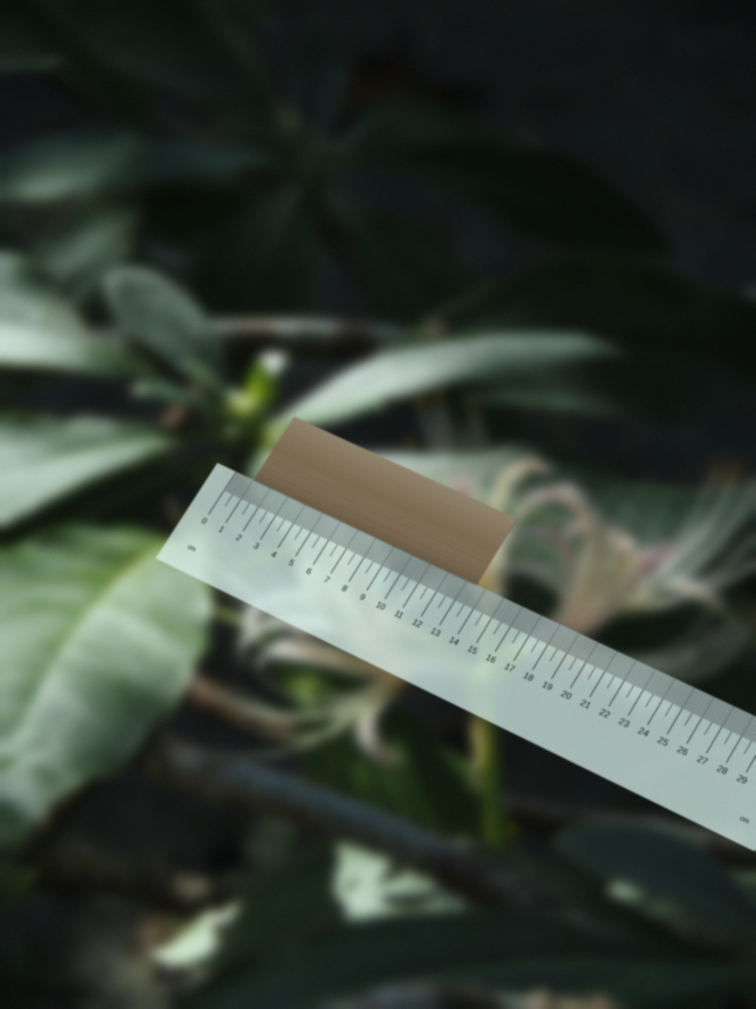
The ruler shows 12.5 cm
